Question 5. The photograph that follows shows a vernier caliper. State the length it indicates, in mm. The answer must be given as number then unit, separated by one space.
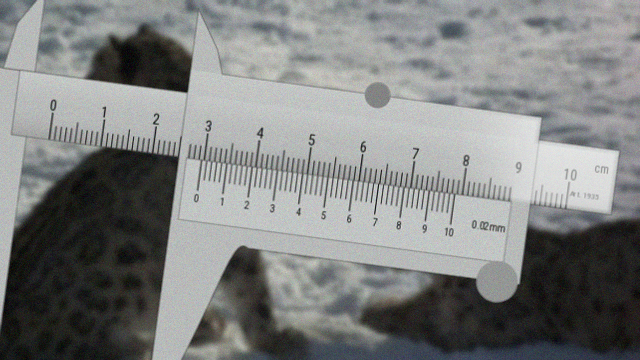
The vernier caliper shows 29.5 mm
